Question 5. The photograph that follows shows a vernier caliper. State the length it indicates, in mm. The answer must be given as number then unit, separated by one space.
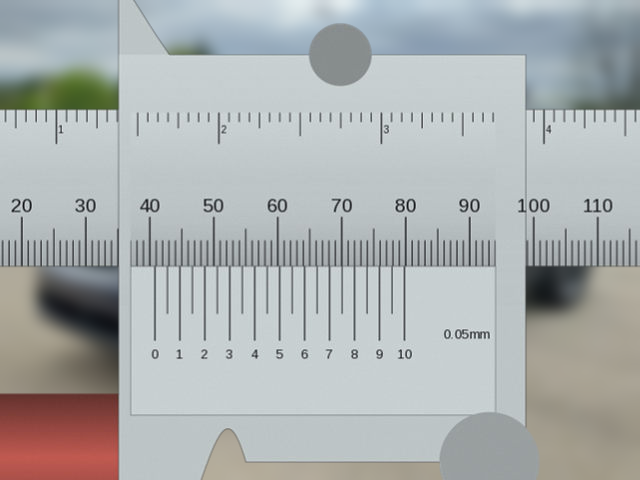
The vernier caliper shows 40.8 mm
